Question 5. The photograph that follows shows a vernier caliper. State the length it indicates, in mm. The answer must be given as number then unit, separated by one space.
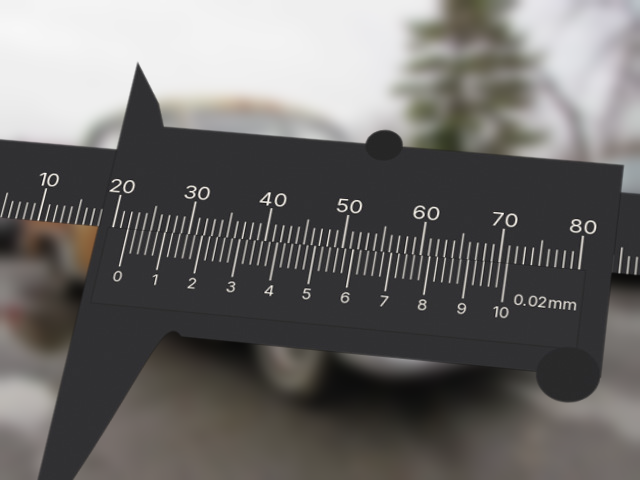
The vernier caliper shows 22.0 mm
